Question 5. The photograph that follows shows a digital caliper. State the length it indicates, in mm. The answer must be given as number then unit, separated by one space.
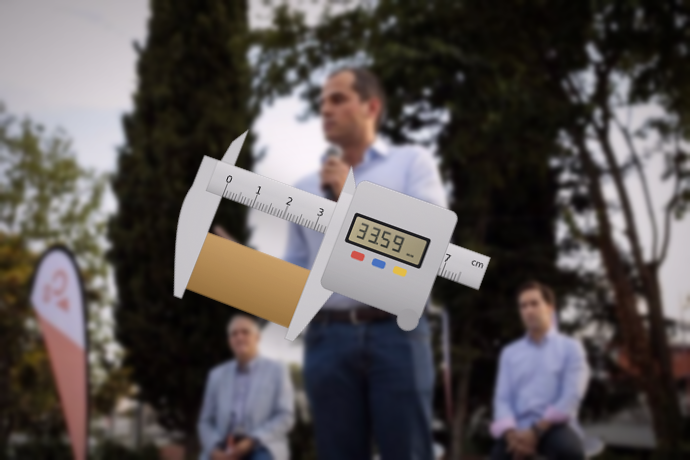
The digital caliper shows 33.59 mm
